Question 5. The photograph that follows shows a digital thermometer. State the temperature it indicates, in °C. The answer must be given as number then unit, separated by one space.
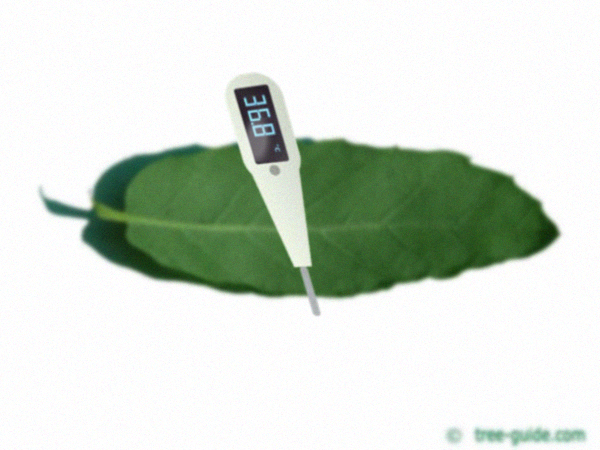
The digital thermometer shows 36.8 °C
